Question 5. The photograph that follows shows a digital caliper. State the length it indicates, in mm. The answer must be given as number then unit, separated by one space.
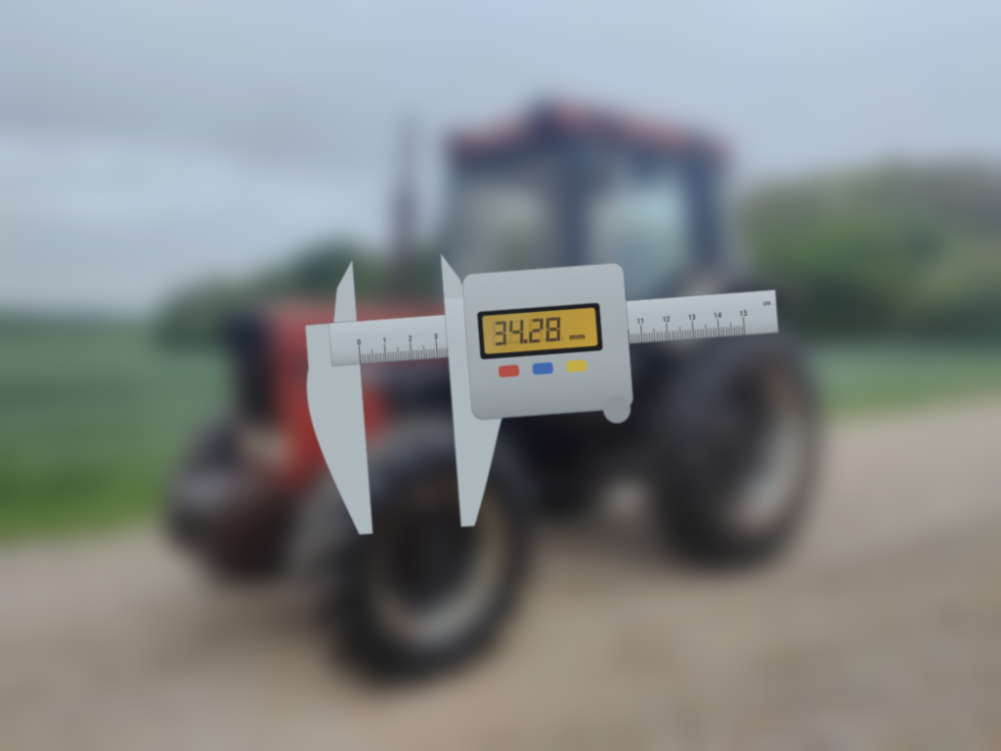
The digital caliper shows 34.28 mm
